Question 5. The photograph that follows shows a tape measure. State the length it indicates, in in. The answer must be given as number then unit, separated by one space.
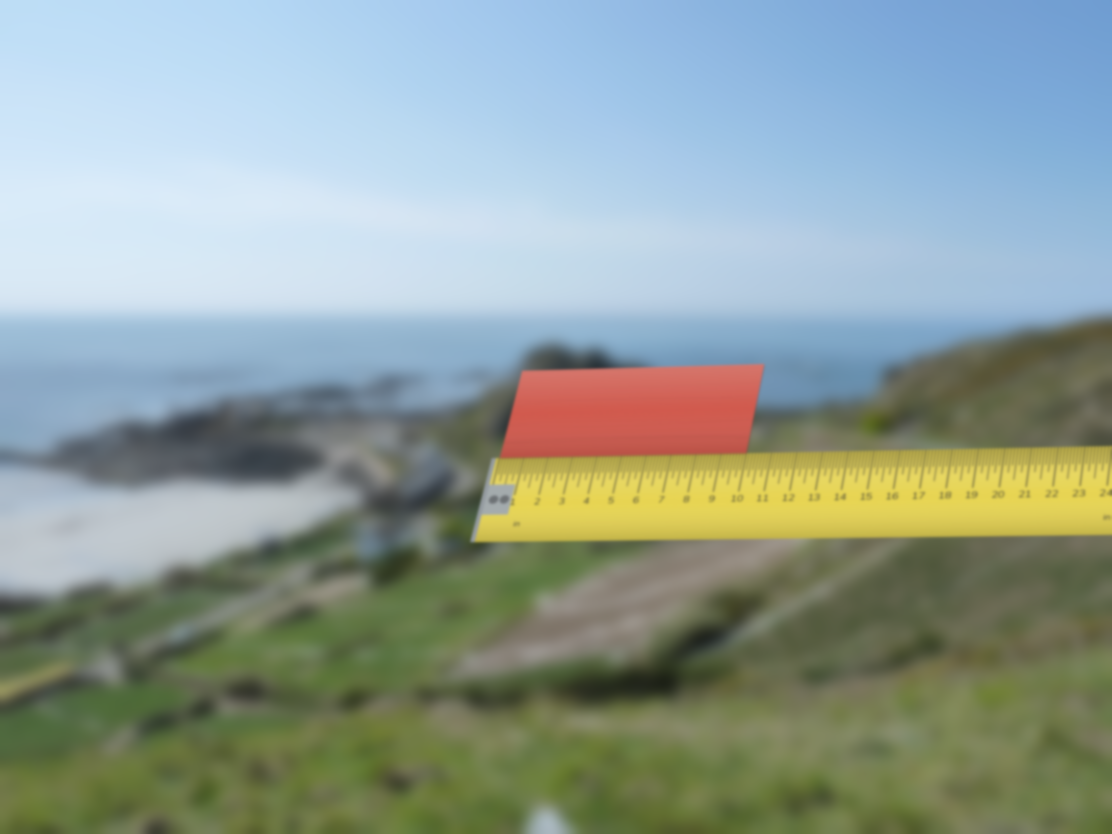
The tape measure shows 10 in
